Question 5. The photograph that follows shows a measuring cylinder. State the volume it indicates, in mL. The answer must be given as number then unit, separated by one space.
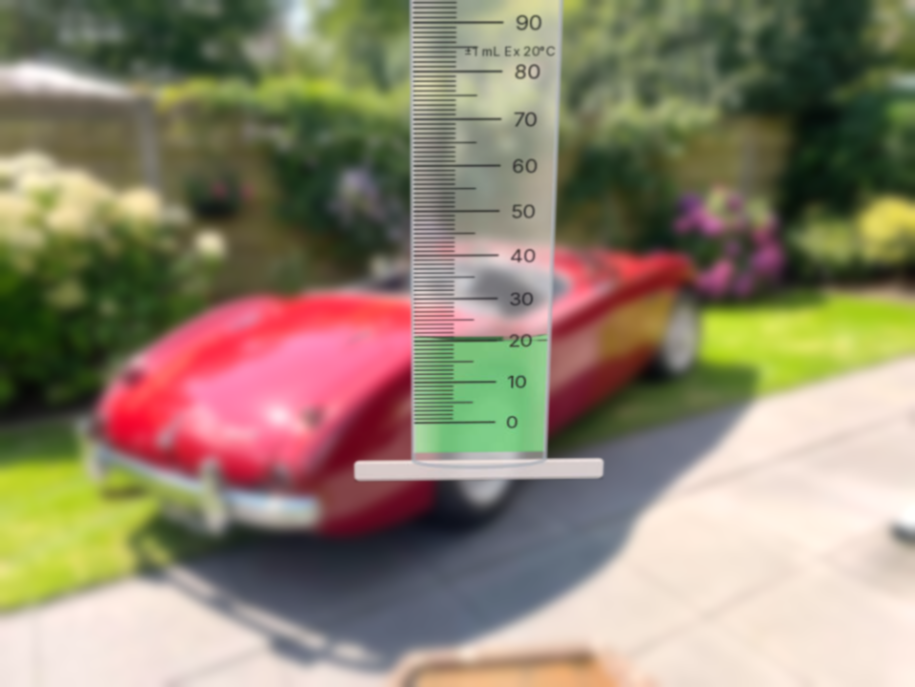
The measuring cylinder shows 20 mL
